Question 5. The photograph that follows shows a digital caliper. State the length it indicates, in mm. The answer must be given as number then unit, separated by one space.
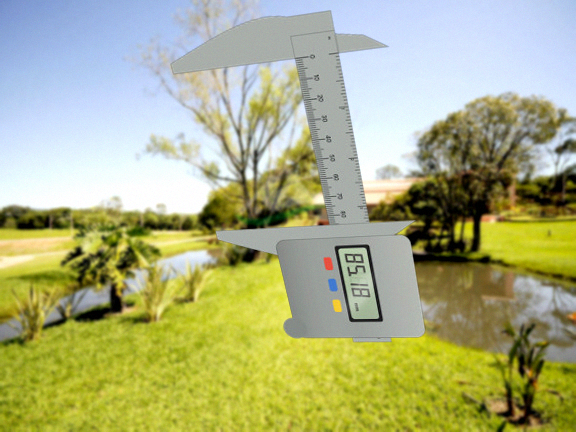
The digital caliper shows 85.18 mm
